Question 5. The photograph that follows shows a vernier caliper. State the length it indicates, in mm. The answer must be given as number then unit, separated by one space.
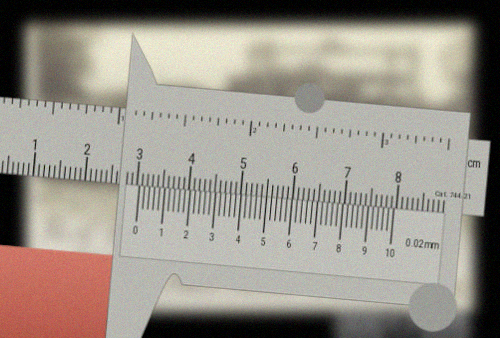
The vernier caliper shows 30.5 mm
